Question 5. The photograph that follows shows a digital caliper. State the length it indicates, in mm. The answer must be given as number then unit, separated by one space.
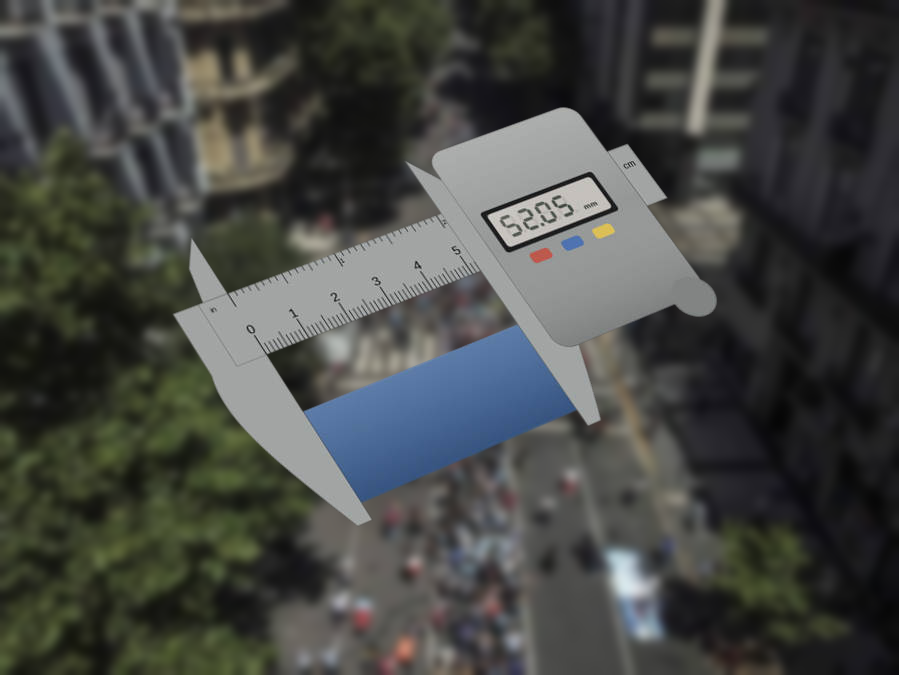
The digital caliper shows 52.05 mm
